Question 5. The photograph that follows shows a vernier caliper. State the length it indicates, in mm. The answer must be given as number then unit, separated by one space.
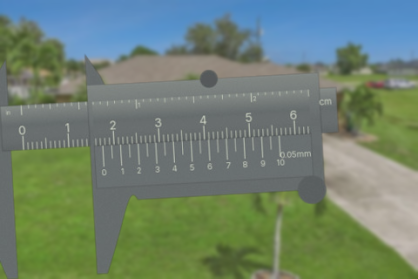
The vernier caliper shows 17.5 mm
